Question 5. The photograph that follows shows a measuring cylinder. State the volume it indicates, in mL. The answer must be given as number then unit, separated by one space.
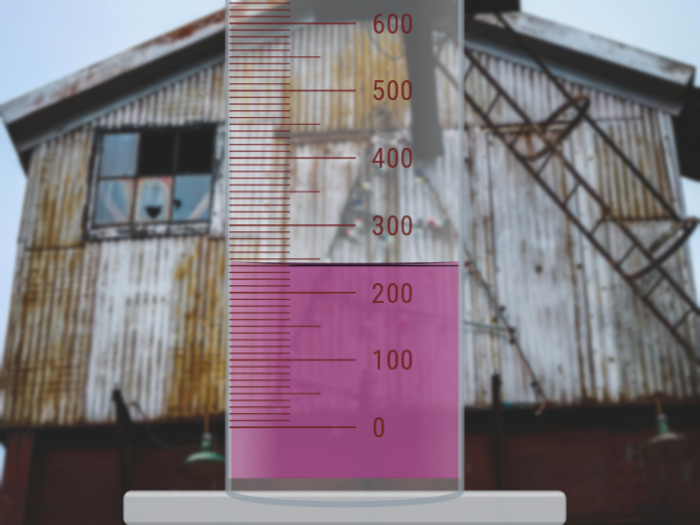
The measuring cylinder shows 240 mL
